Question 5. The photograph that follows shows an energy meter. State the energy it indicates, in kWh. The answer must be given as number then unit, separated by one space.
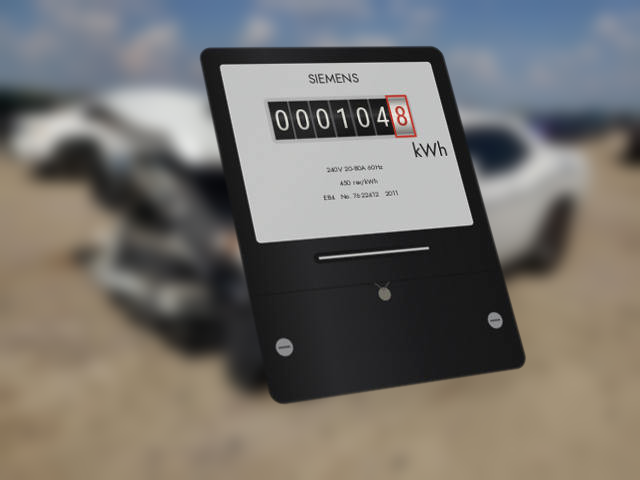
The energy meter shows 104.8 kWh
